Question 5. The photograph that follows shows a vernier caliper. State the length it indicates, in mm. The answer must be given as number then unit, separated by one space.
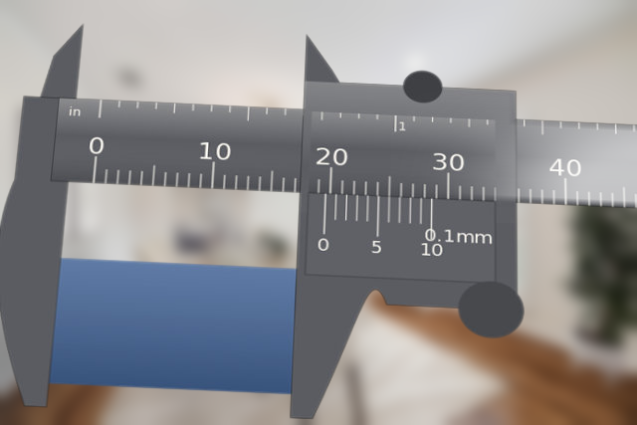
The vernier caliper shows 19.6 mm
